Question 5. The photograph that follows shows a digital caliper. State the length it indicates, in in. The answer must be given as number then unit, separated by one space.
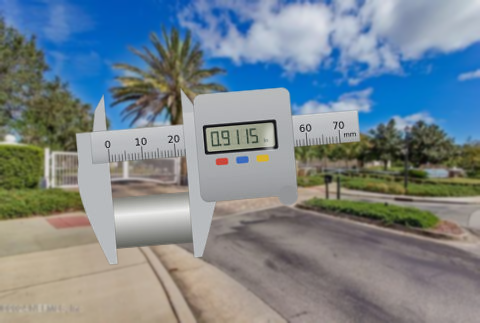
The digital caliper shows 0.9115 in
